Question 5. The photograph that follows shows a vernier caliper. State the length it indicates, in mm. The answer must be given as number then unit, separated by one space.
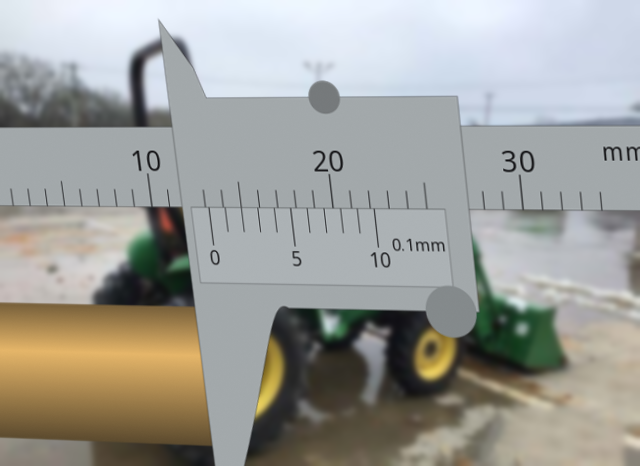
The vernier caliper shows 13.2 mm
